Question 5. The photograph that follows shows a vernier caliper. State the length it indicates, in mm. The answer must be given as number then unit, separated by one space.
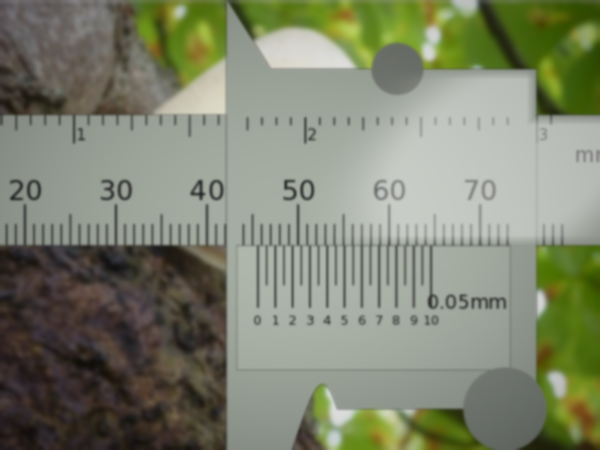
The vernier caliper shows 45.6 mm
